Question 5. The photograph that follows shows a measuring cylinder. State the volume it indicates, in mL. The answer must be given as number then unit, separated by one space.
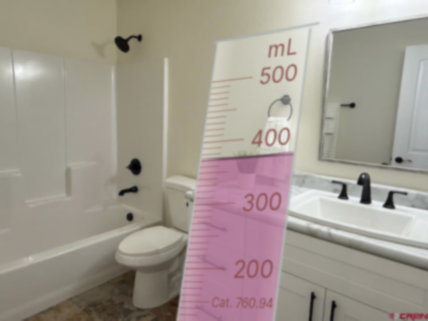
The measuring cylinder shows 370 mL
